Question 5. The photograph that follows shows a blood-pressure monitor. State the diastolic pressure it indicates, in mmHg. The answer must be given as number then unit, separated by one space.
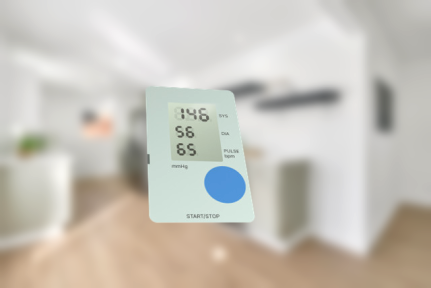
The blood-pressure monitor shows 56 mmHg
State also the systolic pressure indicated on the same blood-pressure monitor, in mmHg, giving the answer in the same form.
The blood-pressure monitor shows 146 mmHg
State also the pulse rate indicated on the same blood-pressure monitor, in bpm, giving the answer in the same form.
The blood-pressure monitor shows 65 bpm
